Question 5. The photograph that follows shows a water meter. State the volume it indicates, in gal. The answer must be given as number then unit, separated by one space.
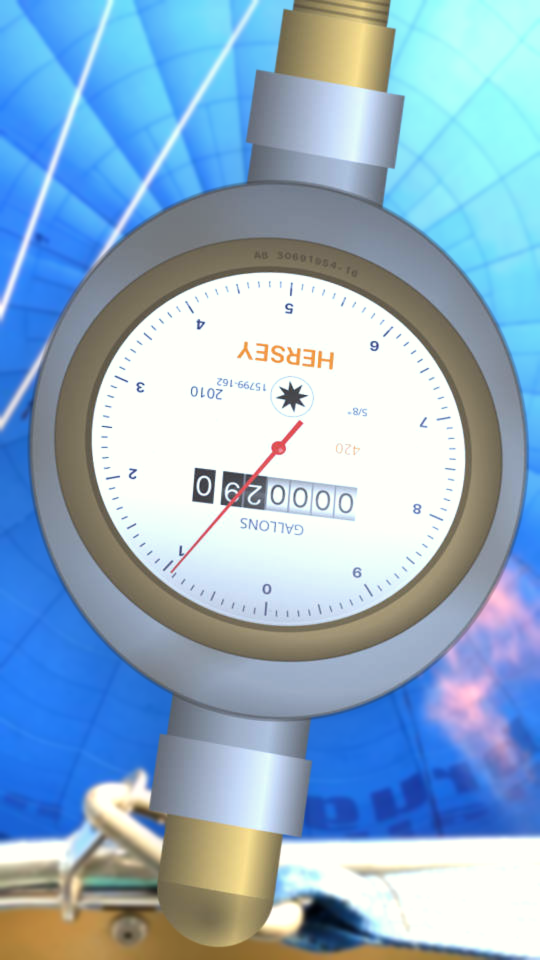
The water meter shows 290.9 gal
